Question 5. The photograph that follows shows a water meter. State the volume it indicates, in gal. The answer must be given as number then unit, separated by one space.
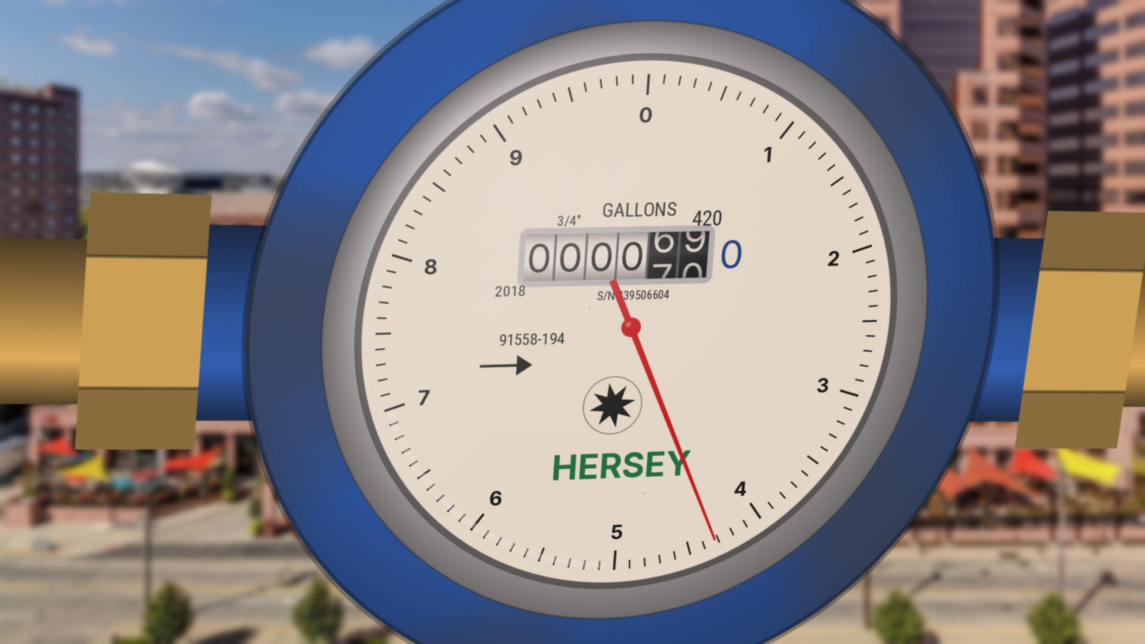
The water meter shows 694.3 gal
